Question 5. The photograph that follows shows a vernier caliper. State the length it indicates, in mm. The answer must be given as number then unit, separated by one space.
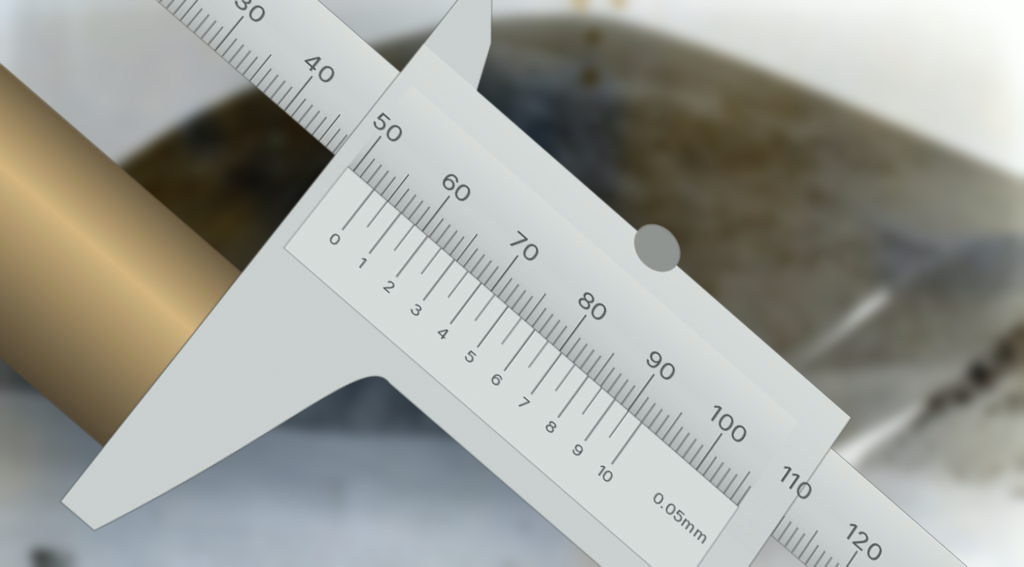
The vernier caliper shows 53.0 mm
